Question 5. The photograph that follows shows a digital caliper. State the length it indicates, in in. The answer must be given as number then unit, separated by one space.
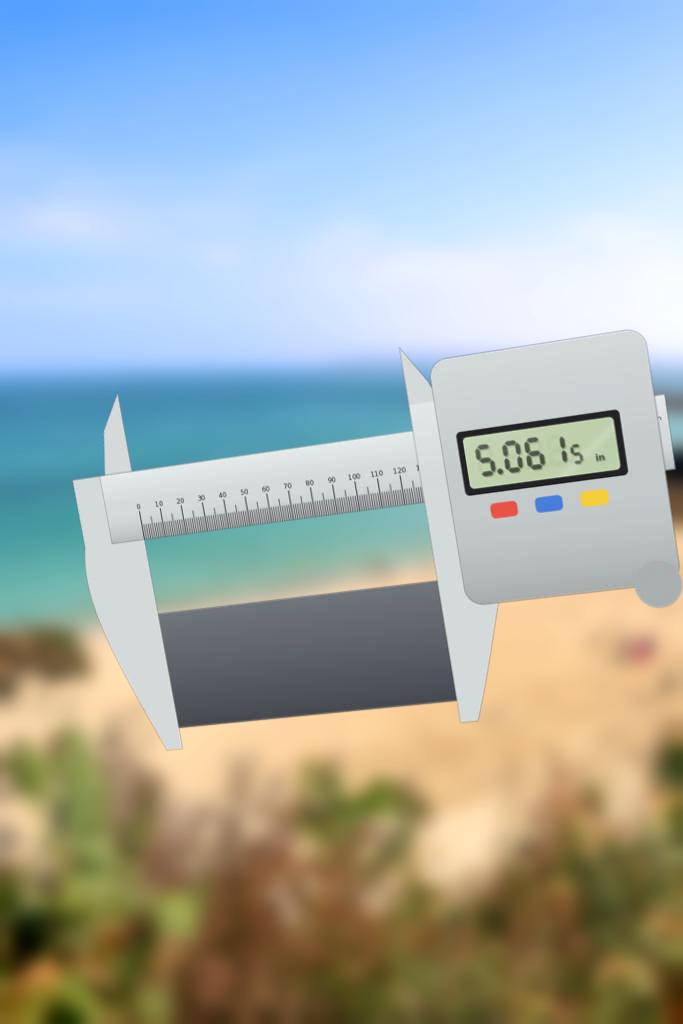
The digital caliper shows 5.0615 in
